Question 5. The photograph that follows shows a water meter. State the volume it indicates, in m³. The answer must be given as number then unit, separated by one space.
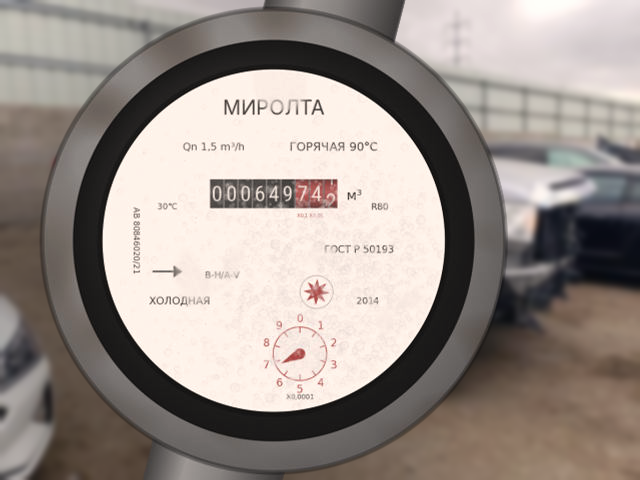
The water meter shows 649.7416 m³
